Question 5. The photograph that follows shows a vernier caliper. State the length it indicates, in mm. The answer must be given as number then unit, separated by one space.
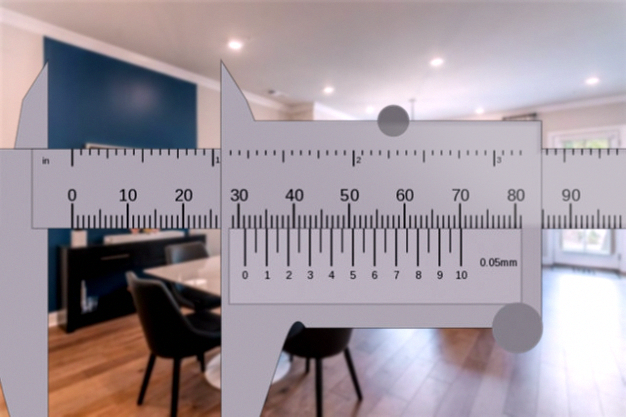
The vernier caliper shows 31.2 mm
